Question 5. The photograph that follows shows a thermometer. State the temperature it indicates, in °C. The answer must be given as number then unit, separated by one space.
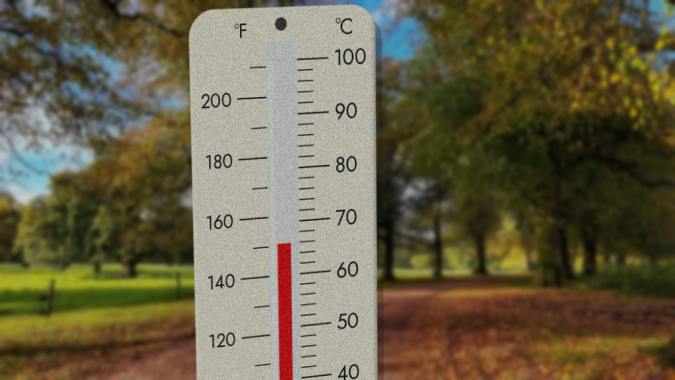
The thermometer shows 66 °C
